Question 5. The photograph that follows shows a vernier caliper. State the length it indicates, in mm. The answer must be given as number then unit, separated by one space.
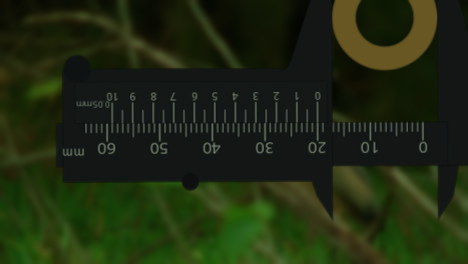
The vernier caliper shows 20.0 mm
